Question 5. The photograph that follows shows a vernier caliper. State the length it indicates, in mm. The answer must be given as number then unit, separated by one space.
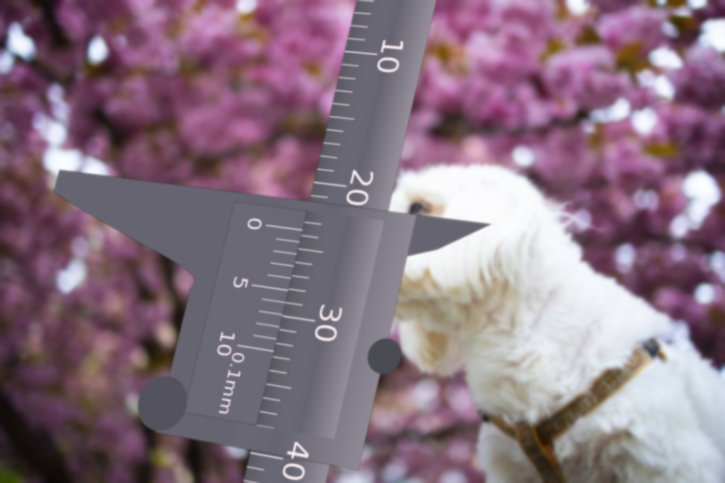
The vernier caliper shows 23.6 mm
